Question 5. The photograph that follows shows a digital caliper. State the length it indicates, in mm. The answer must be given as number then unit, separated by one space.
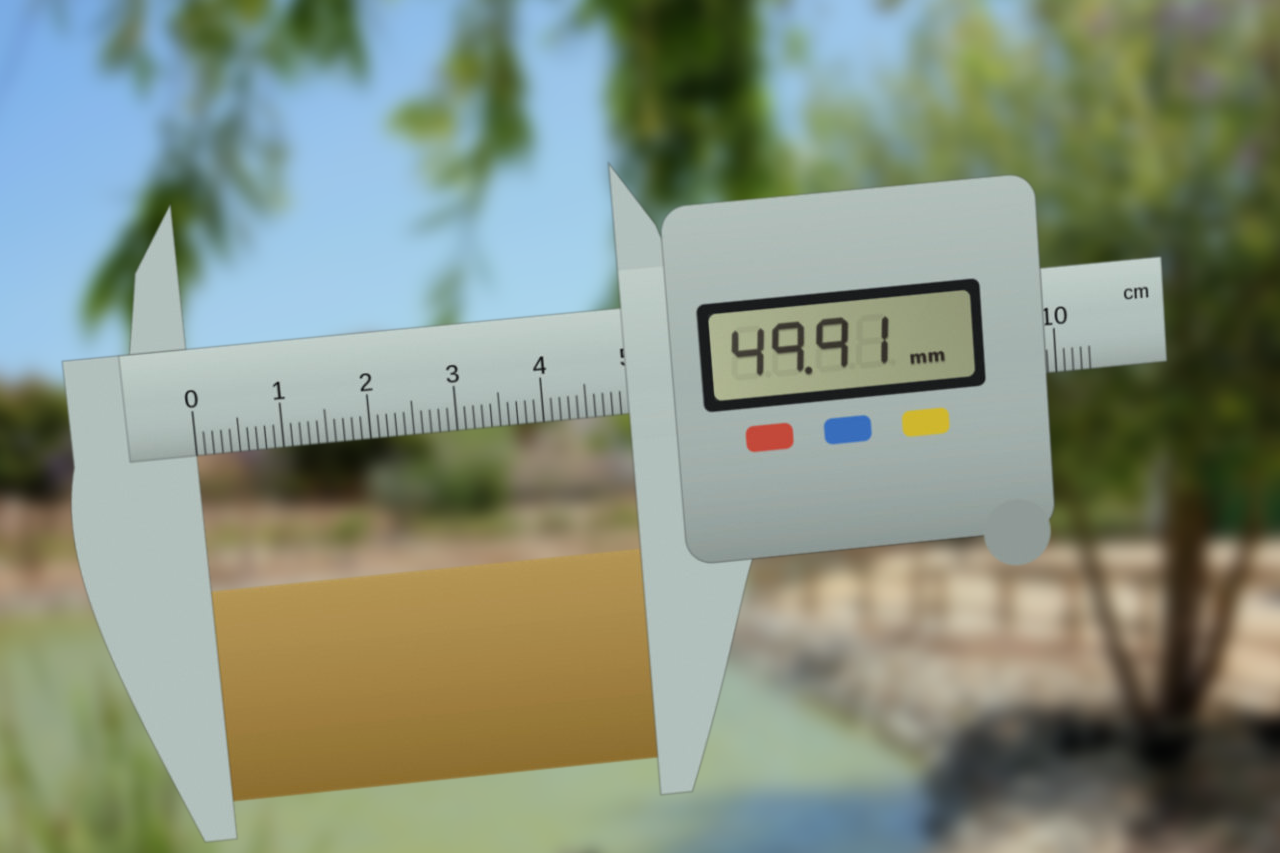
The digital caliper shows 49.91 mm
